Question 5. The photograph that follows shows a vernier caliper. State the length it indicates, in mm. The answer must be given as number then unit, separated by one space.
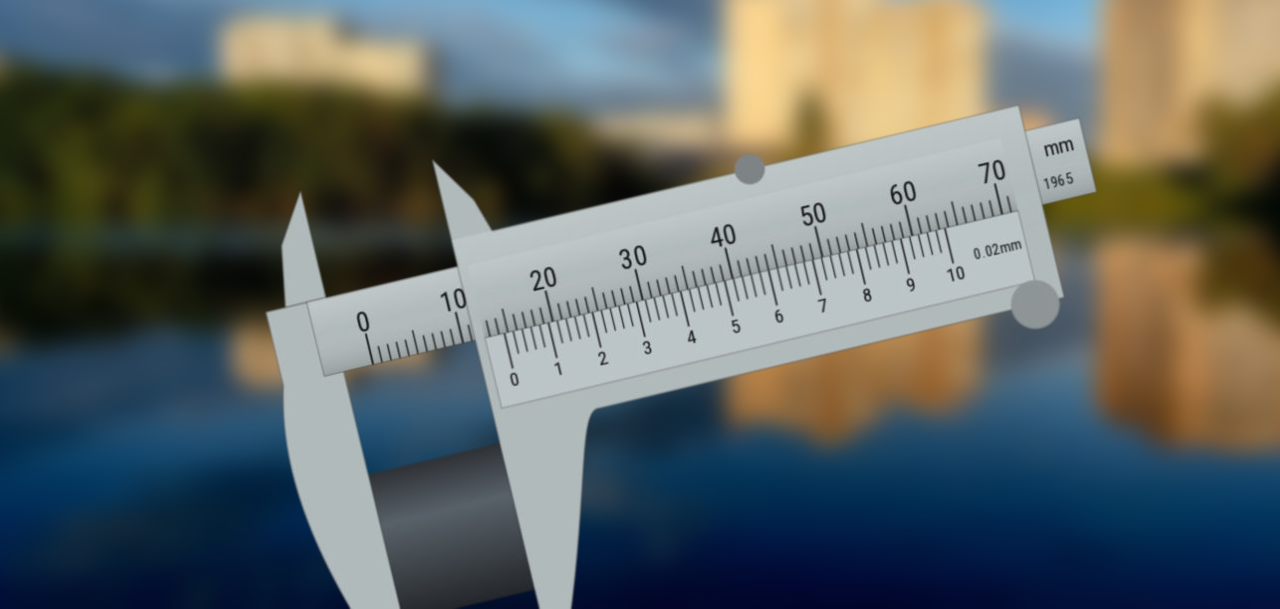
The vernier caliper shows 14.6 mm
